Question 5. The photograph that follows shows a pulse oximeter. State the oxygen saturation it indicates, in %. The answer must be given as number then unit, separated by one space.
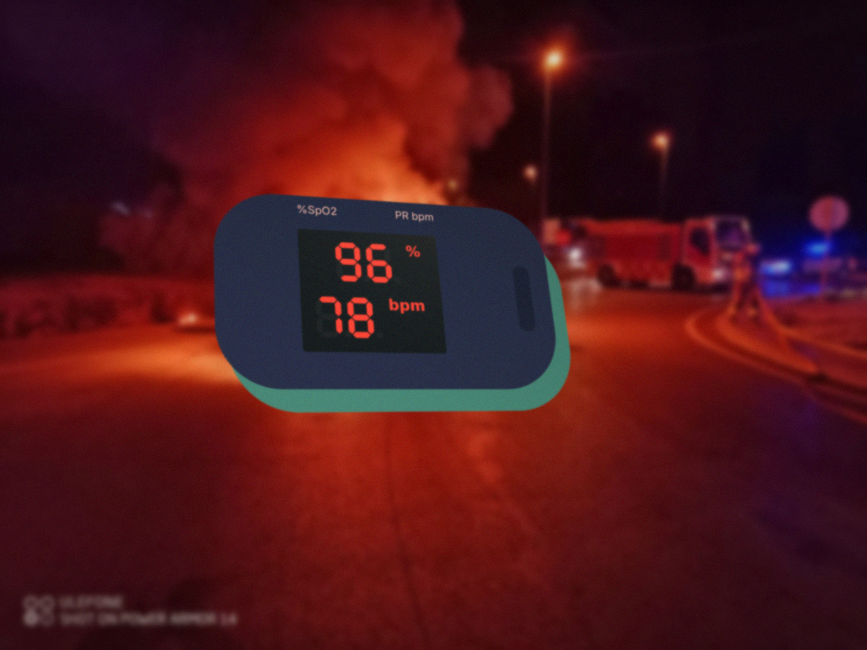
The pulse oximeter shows 96 %
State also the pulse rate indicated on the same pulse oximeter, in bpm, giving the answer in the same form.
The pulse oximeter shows 78 bpm
